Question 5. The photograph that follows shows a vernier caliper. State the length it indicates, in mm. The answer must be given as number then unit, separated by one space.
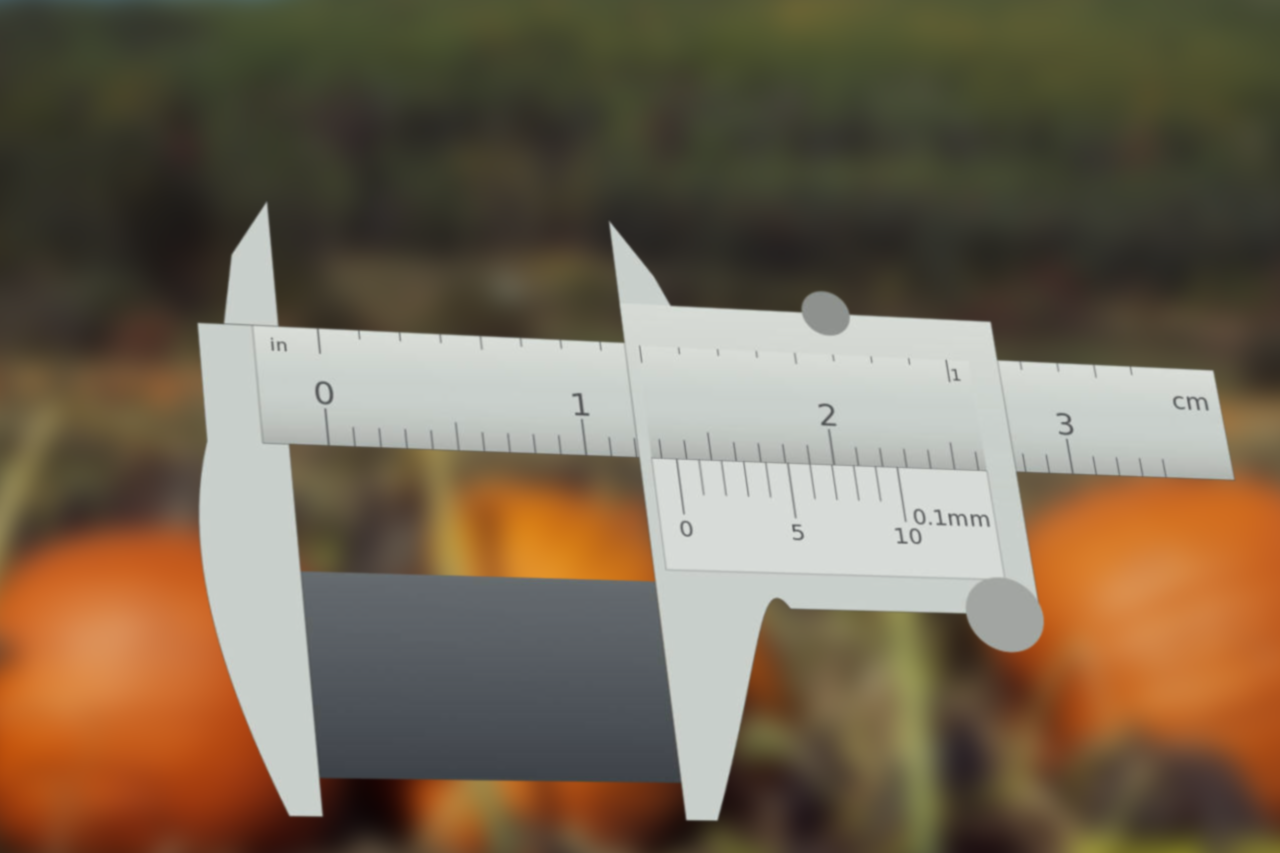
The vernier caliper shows 13.6 mm
